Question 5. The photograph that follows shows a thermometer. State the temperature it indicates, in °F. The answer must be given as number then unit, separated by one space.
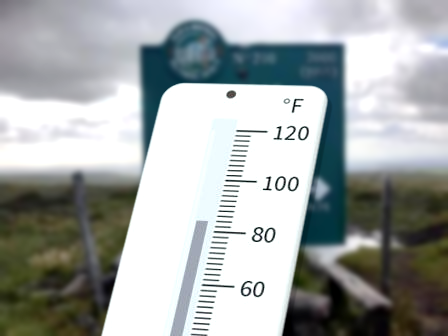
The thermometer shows 84 °F
